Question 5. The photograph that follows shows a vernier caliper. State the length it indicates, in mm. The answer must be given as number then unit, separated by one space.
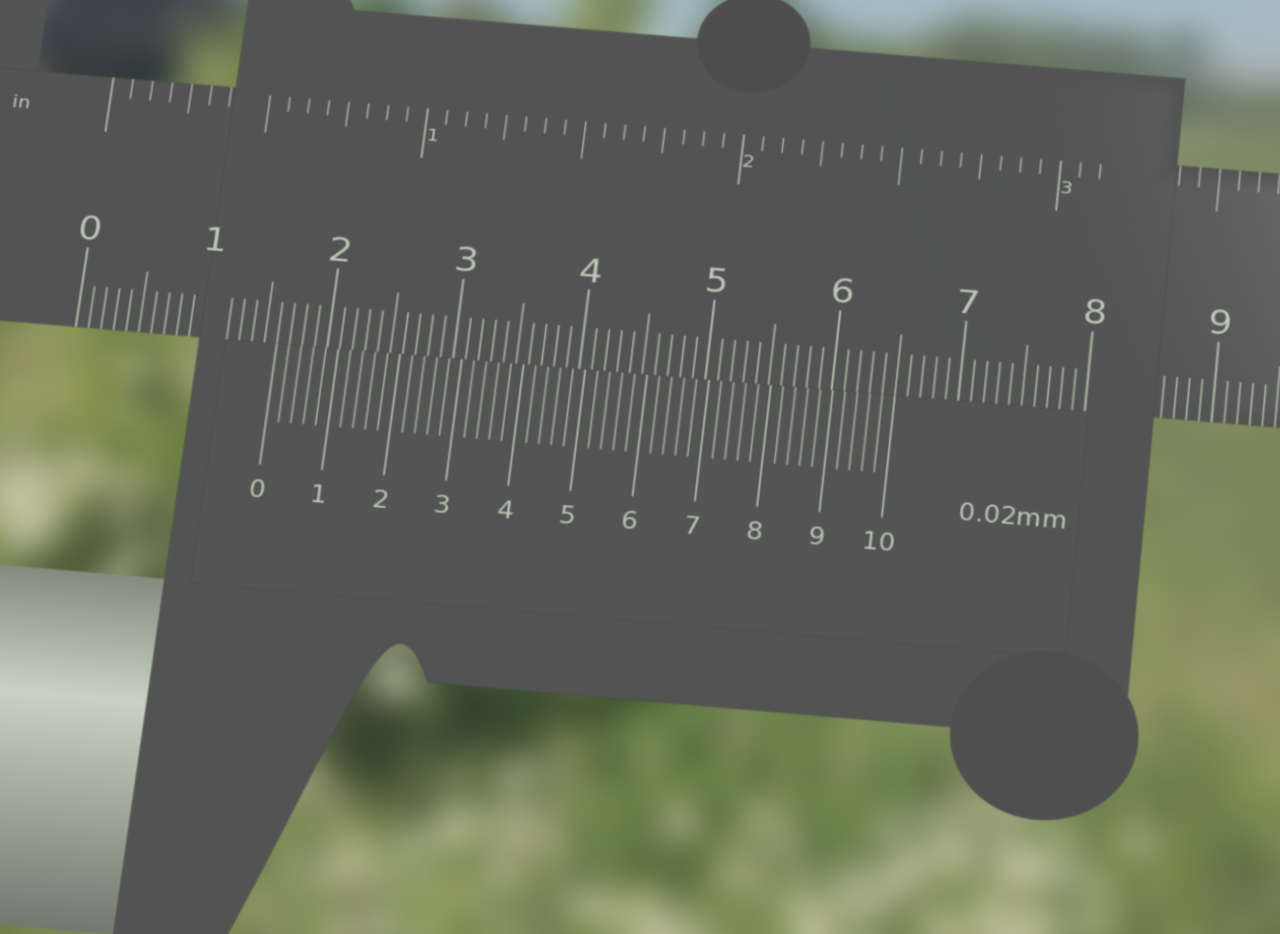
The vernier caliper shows 16.0 mm
